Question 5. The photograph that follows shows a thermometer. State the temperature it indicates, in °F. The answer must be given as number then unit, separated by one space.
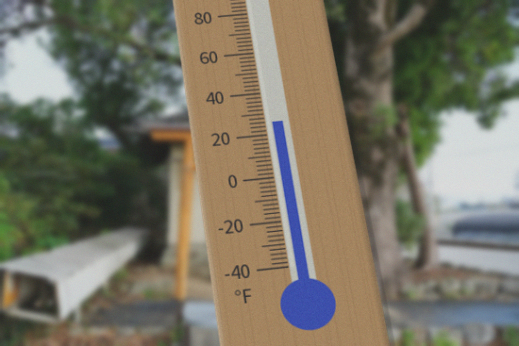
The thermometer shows 26 °F
